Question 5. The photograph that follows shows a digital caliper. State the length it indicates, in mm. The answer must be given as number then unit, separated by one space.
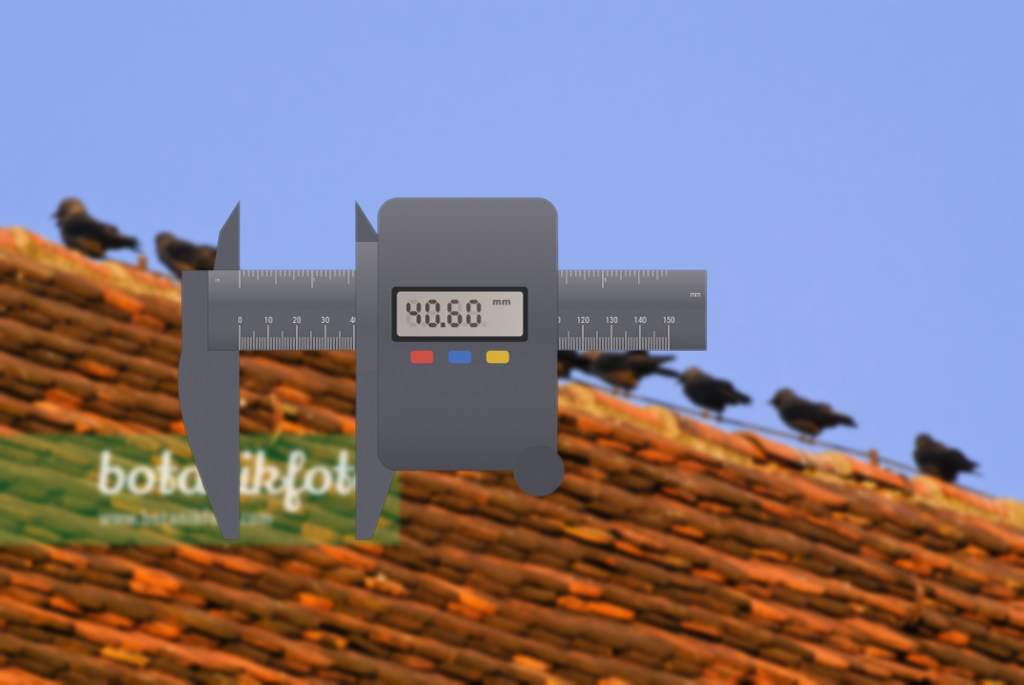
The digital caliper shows 40.60 mm
